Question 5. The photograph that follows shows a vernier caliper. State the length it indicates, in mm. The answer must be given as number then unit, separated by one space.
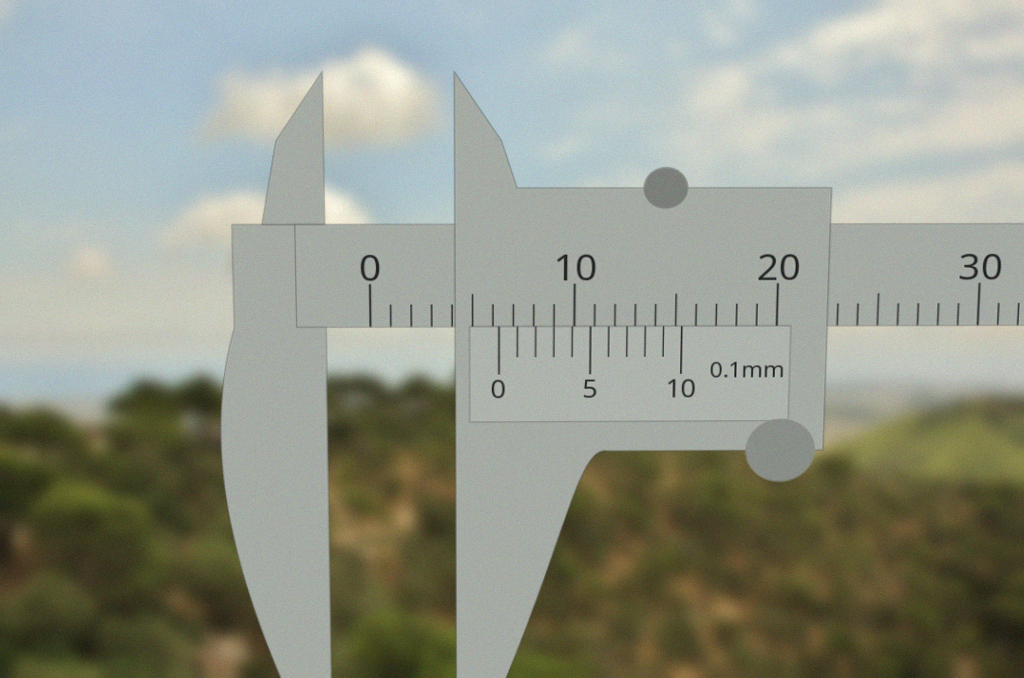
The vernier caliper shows 6.3 mm
